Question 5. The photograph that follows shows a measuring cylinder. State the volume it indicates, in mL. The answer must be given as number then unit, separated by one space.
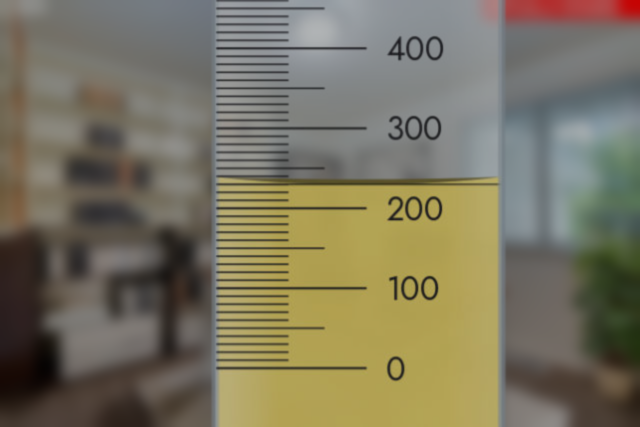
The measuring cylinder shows 230 mL
